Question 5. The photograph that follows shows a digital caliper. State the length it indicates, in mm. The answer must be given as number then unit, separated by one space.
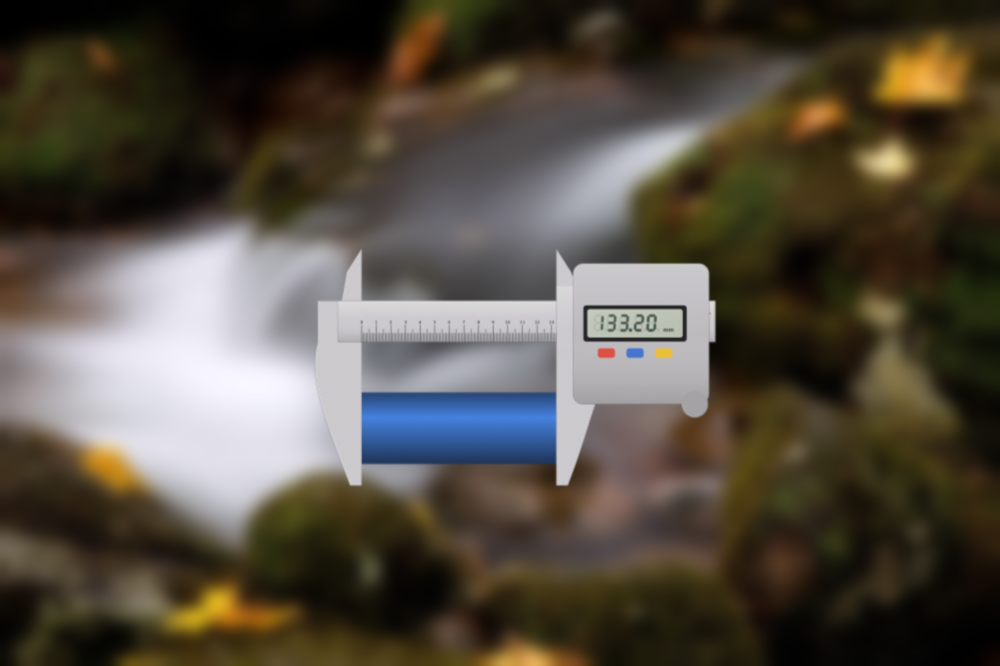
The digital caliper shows 133.20 mm
